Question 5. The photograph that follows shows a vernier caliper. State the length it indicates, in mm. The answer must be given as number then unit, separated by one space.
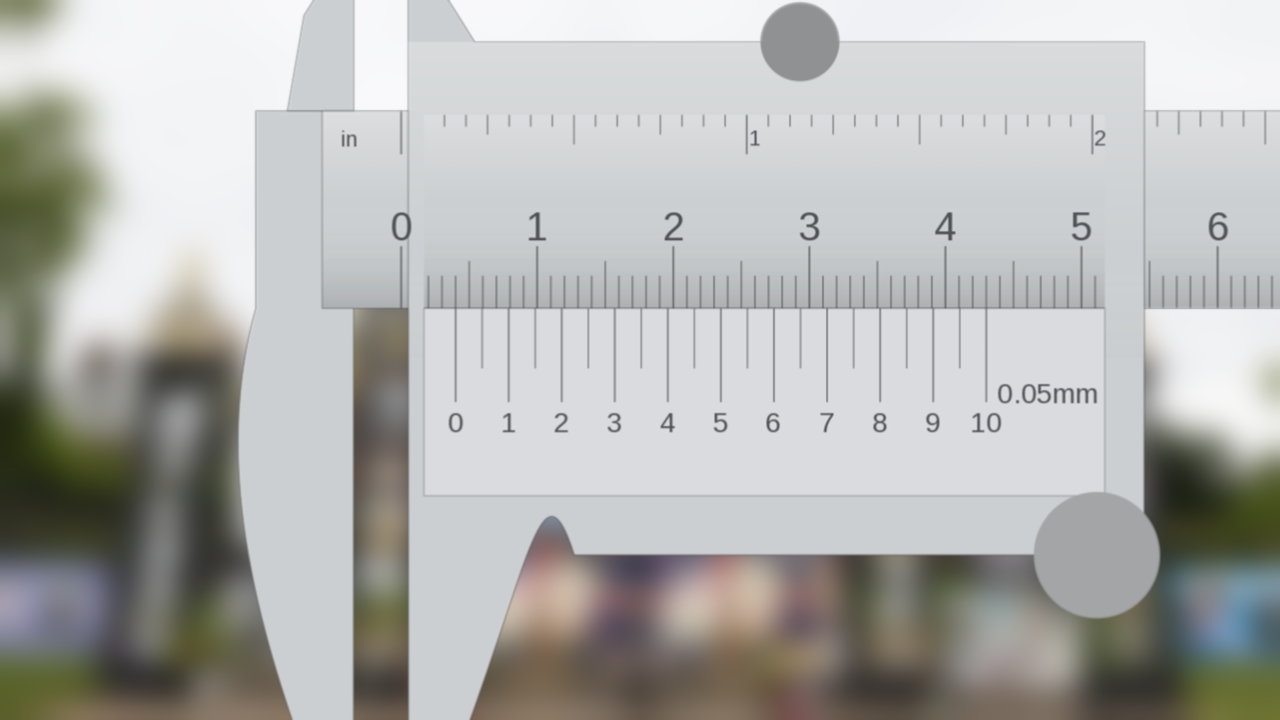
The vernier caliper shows 4.0 mm
